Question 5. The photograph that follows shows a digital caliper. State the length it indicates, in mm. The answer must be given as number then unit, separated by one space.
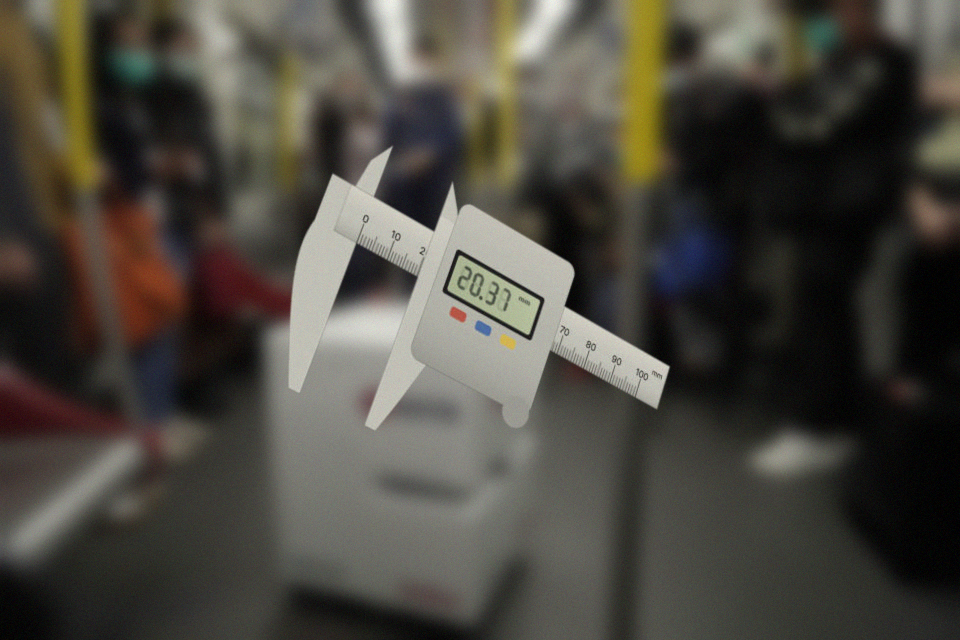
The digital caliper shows 20.37 mm
